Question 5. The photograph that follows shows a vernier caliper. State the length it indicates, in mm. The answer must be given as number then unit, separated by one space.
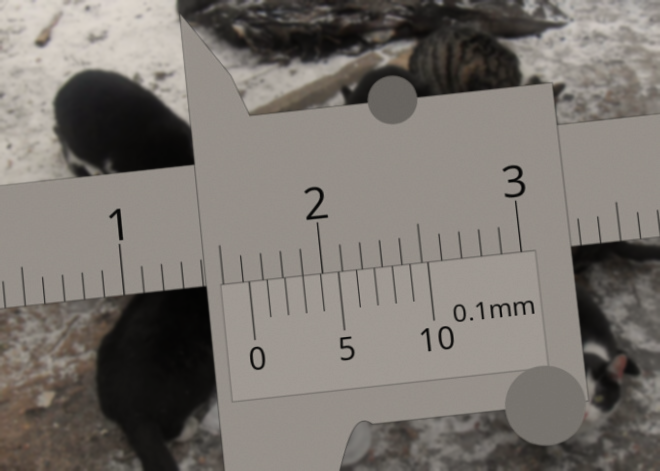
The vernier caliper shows 16.3 mm
